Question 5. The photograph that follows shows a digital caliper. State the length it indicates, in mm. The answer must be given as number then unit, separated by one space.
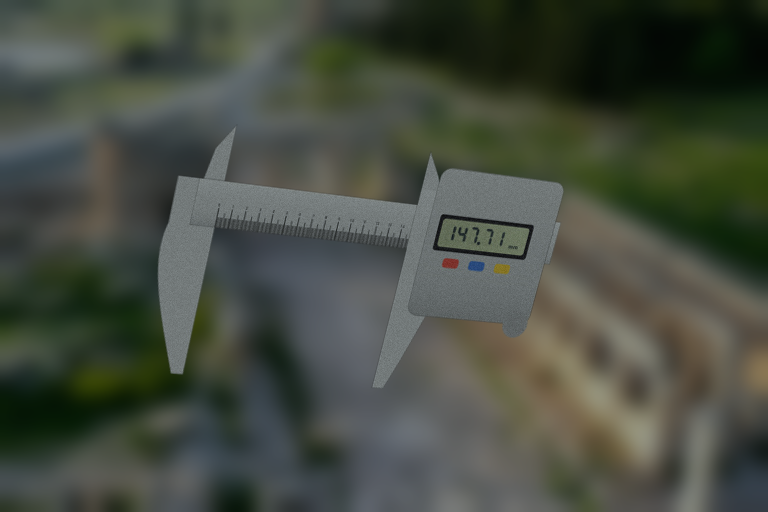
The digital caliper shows 147.71 mm
